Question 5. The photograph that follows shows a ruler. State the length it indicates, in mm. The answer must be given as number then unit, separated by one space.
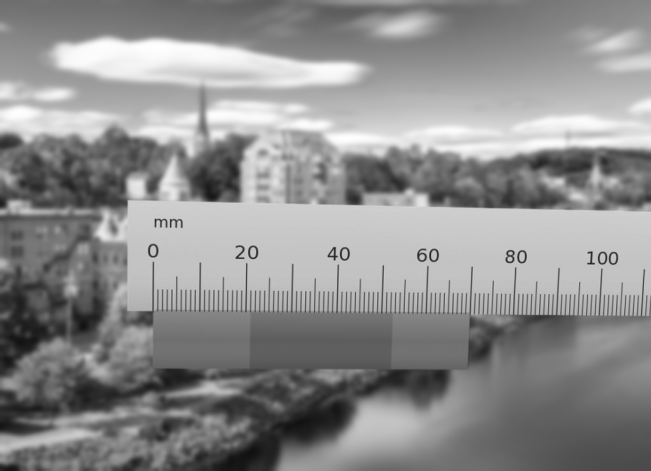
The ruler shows 70 mm
